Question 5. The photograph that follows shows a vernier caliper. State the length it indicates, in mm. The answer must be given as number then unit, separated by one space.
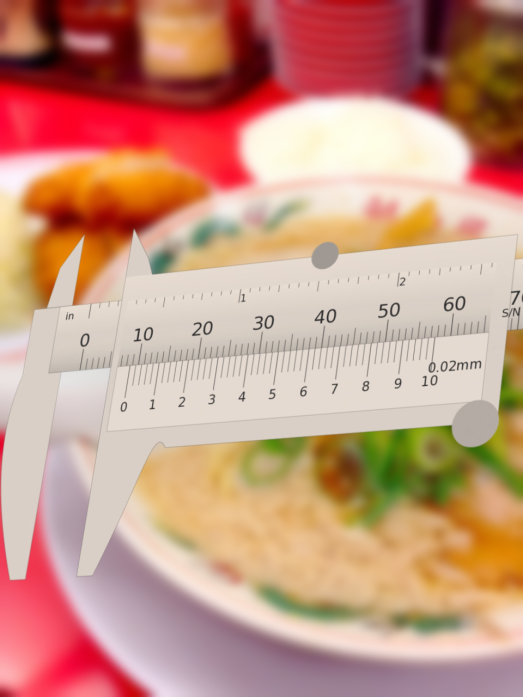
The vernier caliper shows 8.6 mm
